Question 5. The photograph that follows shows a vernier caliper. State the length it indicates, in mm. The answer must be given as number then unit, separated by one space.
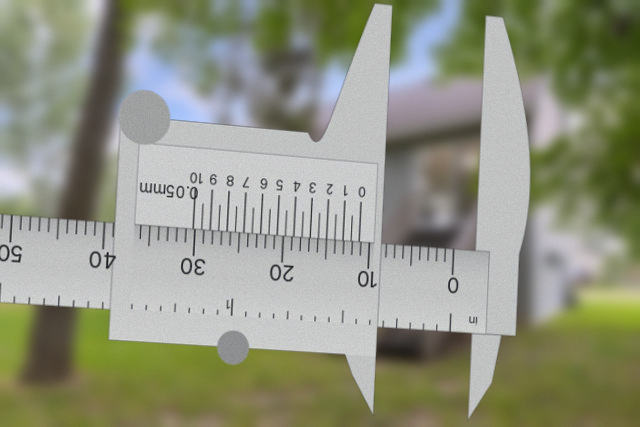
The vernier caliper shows 11.2 mm
